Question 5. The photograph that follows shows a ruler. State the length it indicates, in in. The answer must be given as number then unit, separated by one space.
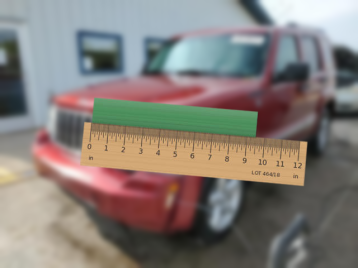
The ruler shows 9.5 in
